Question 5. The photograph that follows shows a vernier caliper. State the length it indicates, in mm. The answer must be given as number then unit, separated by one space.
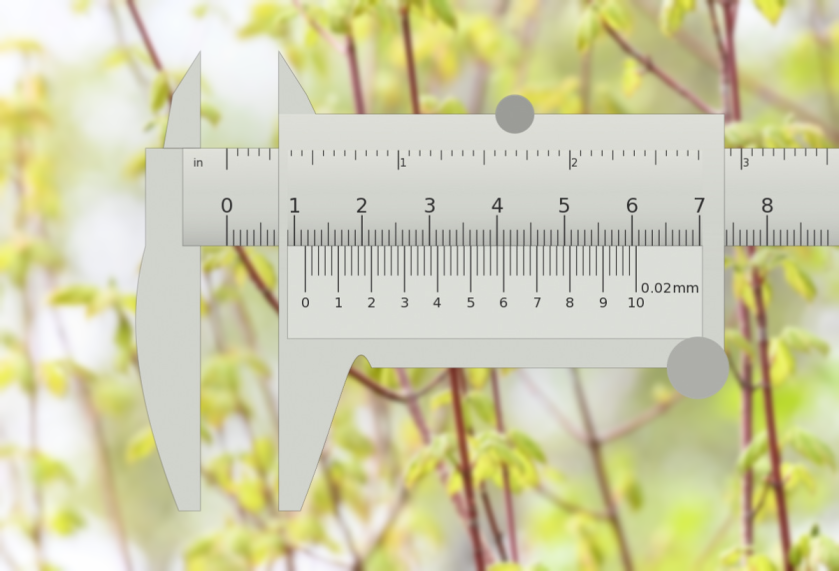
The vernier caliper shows 11.6 mm
